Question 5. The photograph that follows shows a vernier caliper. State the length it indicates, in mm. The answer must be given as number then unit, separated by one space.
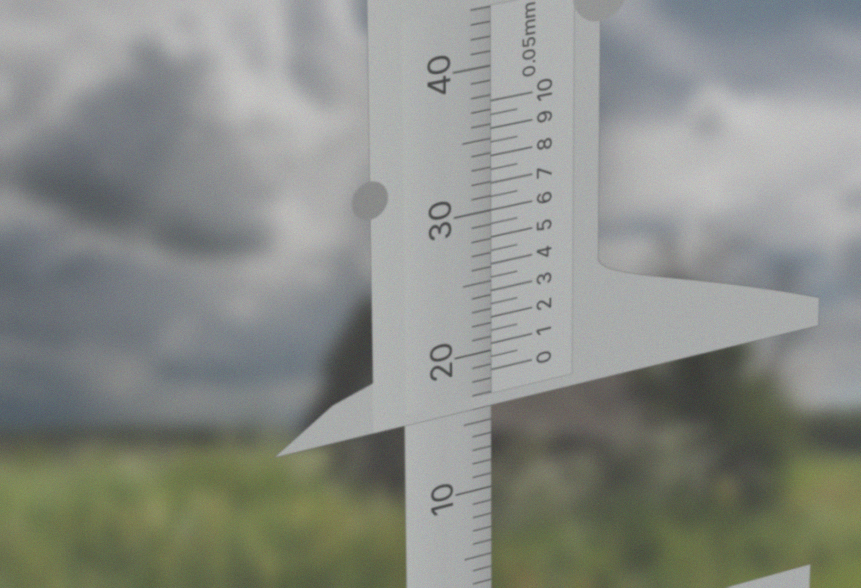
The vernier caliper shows 18.6 mm
